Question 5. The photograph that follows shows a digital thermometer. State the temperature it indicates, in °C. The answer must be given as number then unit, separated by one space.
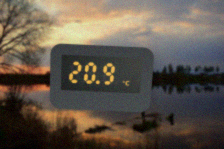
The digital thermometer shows 20.9 °C
